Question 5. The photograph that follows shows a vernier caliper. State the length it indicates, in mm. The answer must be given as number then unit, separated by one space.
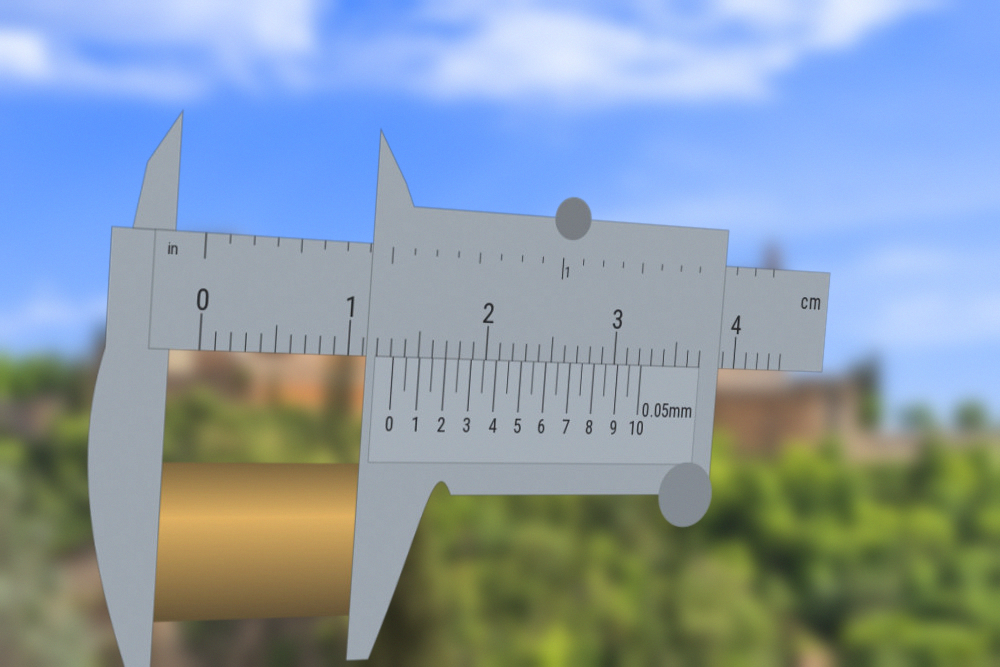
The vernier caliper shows 13.2 mm
